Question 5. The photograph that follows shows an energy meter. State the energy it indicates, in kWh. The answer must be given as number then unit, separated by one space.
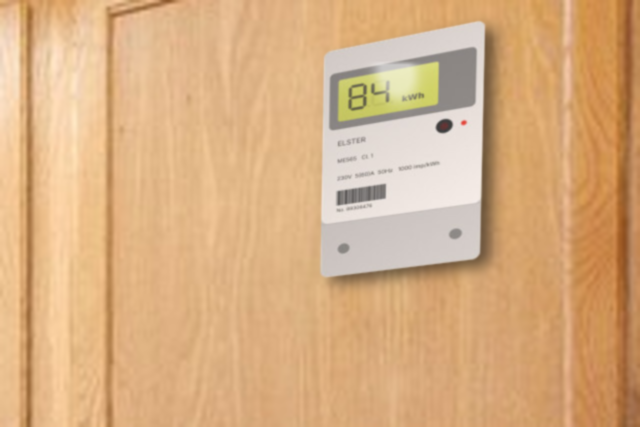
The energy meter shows 84 kWh
